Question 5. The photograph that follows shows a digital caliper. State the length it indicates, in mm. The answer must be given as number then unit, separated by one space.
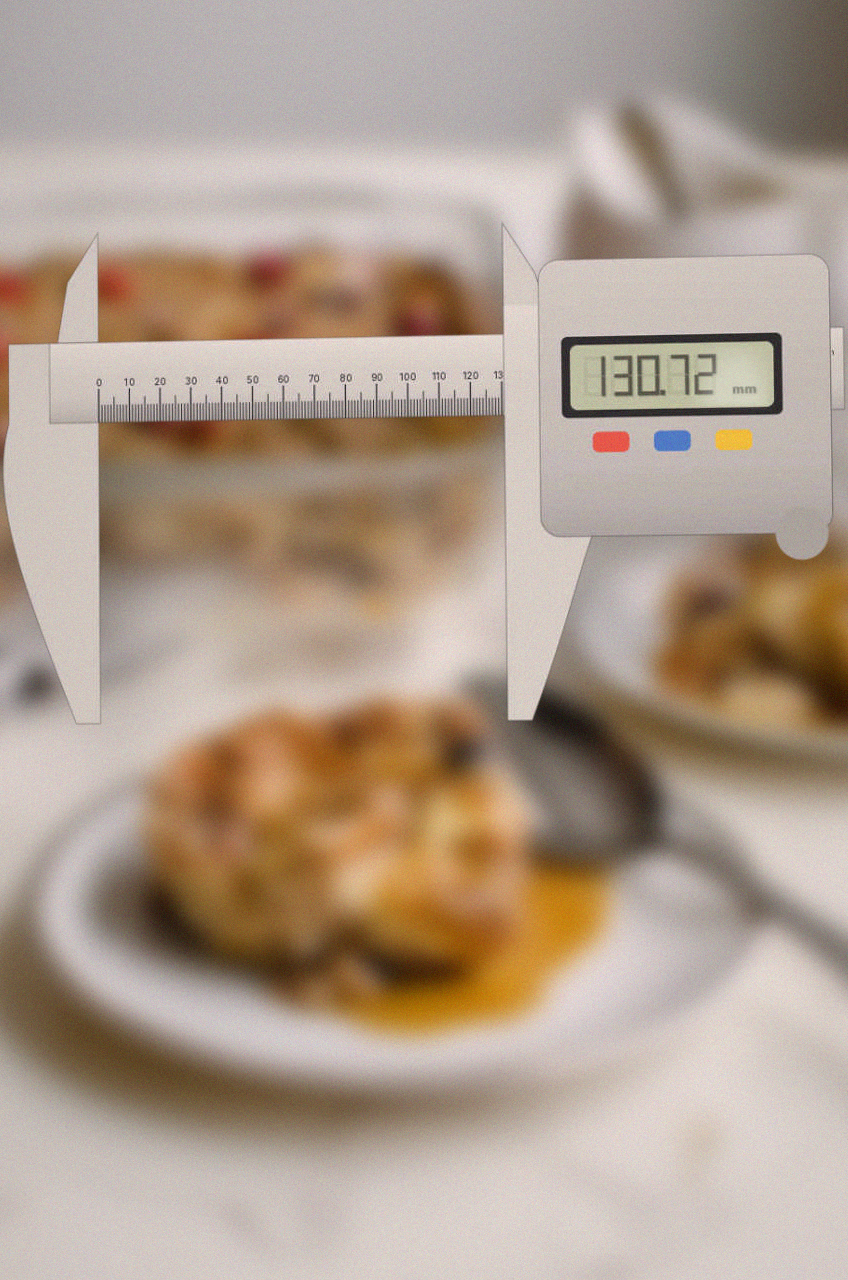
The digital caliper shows 130.72 mm
